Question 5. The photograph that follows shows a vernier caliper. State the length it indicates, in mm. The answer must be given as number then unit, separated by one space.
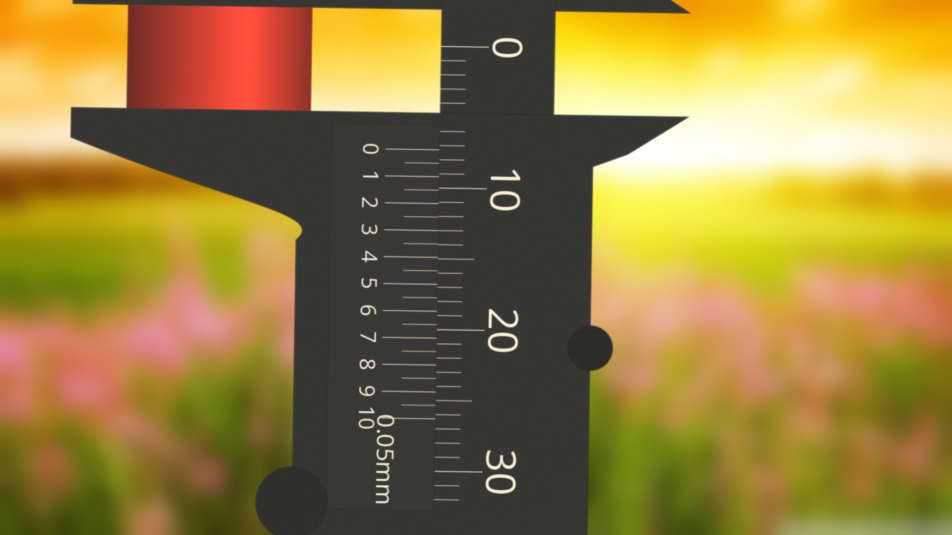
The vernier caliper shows 7.3 mm
